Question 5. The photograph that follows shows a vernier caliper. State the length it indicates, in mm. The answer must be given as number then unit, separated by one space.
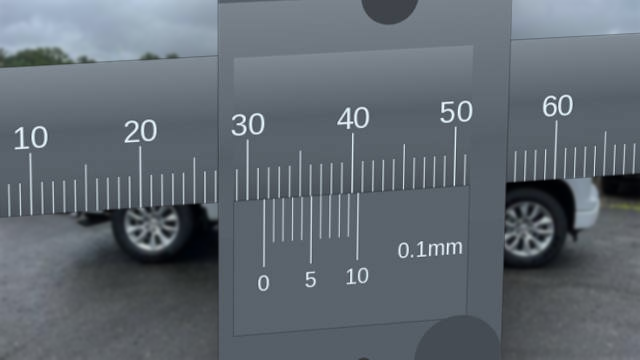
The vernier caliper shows 31.6 mm
